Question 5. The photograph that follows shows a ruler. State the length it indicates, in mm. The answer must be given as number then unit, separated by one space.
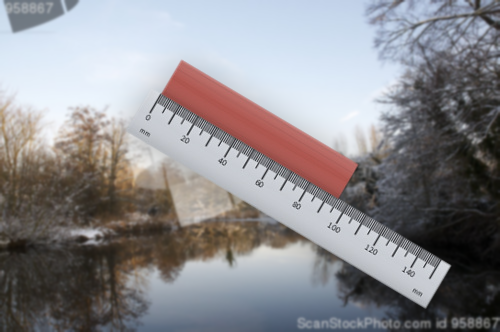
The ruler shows 95 mm
